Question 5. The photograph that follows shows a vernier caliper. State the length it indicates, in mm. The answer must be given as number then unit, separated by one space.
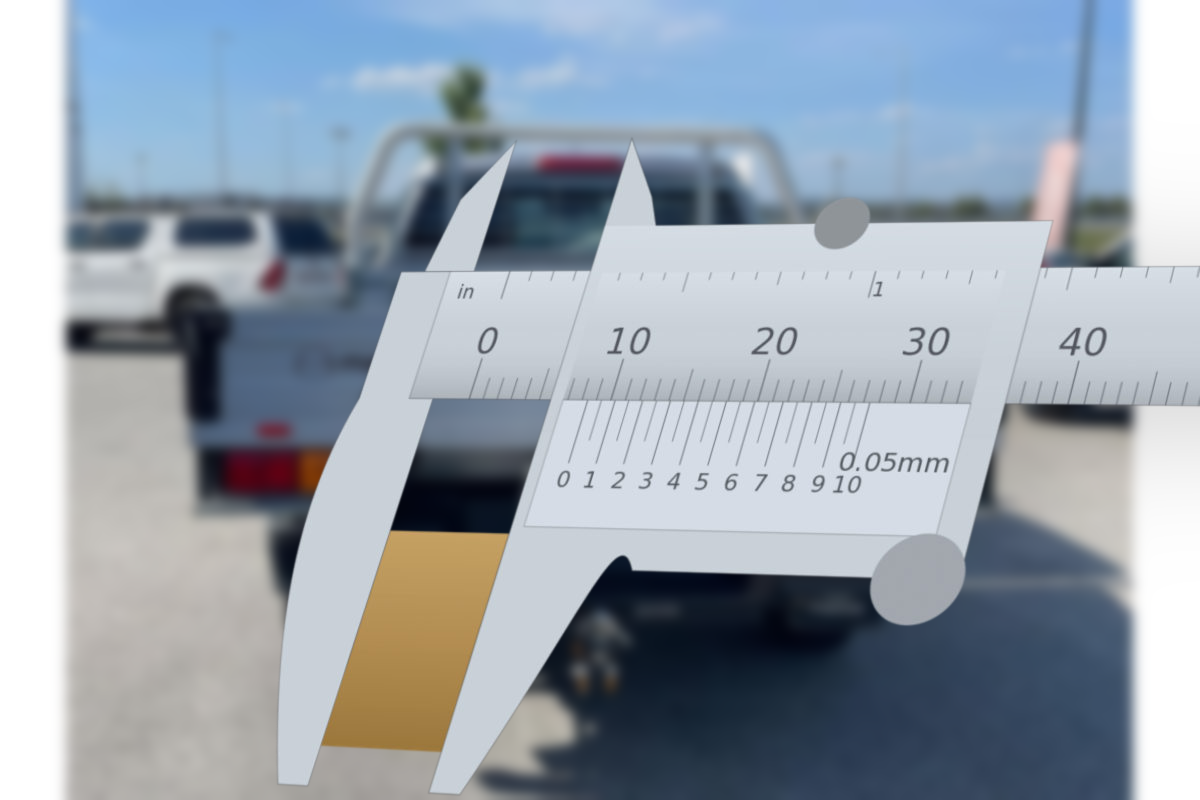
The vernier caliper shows 8.4 mm
